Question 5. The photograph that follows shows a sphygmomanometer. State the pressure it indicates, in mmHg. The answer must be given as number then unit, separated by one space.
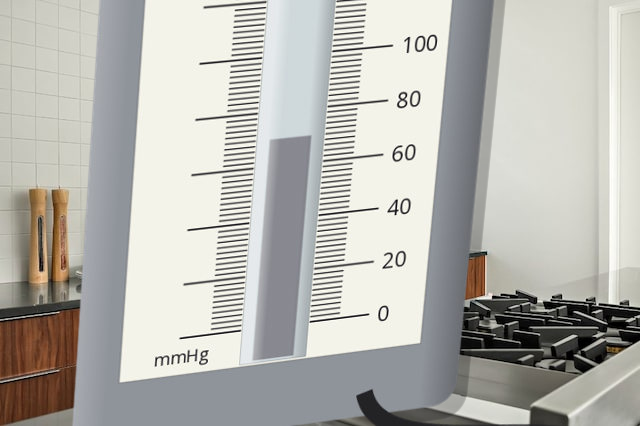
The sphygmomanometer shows 70 mmHg
